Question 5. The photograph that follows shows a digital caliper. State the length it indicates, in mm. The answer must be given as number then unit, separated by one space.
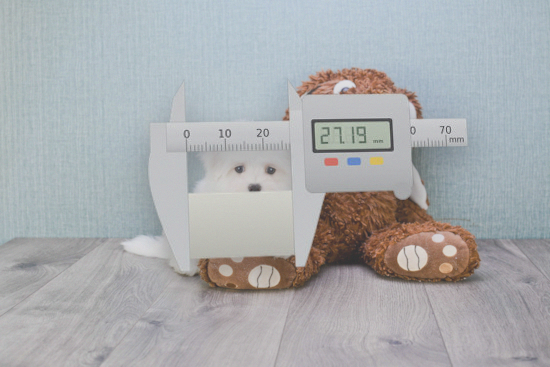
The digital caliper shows 27.19 mm
